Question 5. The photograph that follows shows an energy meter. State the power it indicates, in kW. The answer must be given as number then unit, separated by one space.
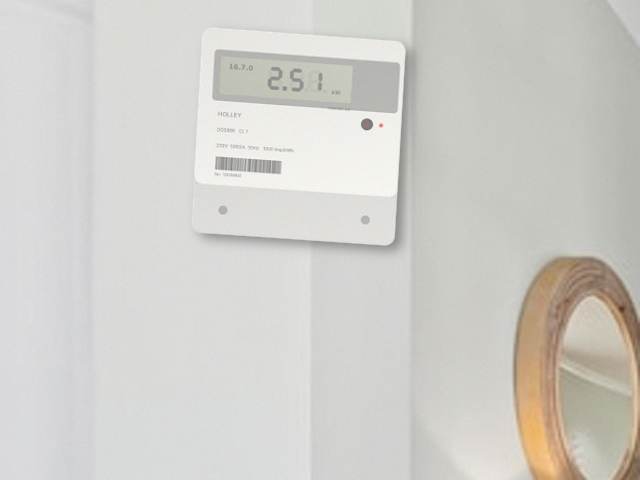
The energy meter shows 2.51 kW
